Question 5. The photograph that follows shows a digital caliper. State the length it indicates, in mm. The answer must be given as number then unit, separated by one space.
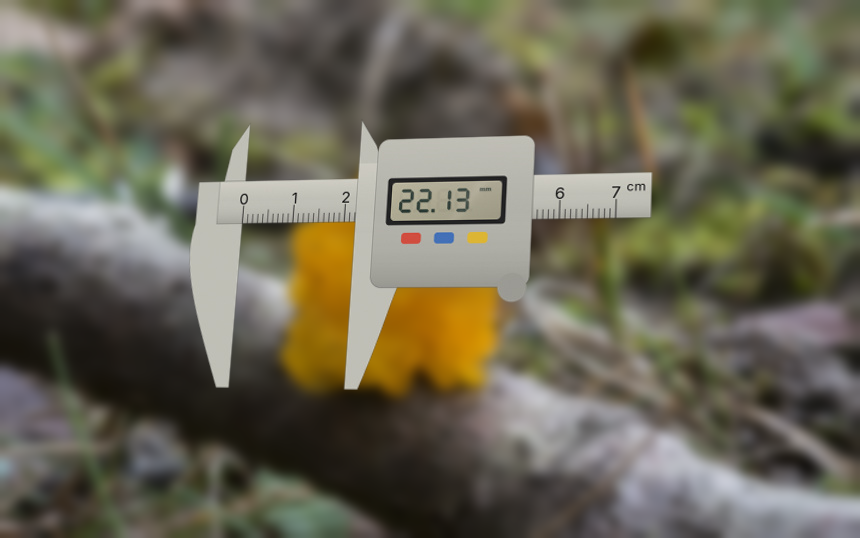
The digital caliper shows 22.13 mm
